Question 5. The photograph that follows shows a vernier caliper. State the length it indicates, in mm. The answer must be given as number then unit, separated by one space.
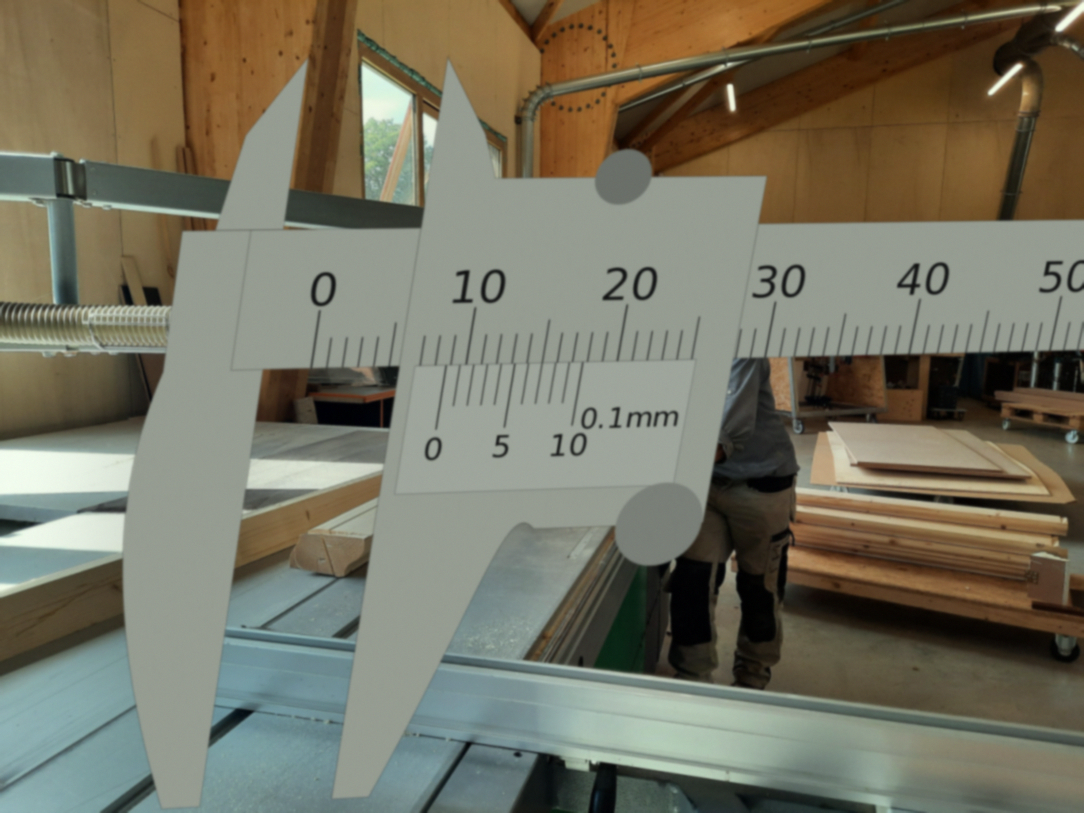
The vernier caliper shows 8.7 mm
